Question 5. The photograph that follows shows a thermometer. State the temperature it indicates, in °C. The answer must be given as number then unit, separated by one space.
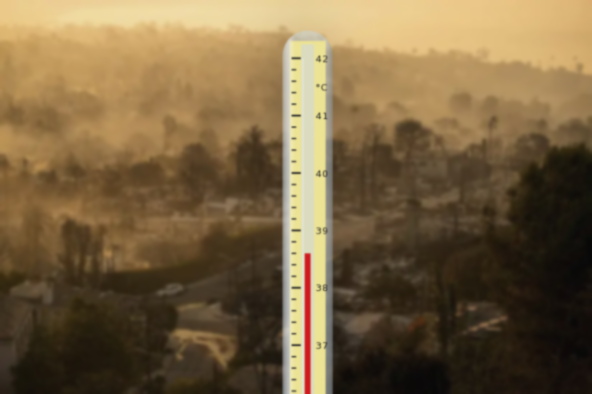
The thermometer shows 38.6 °C
